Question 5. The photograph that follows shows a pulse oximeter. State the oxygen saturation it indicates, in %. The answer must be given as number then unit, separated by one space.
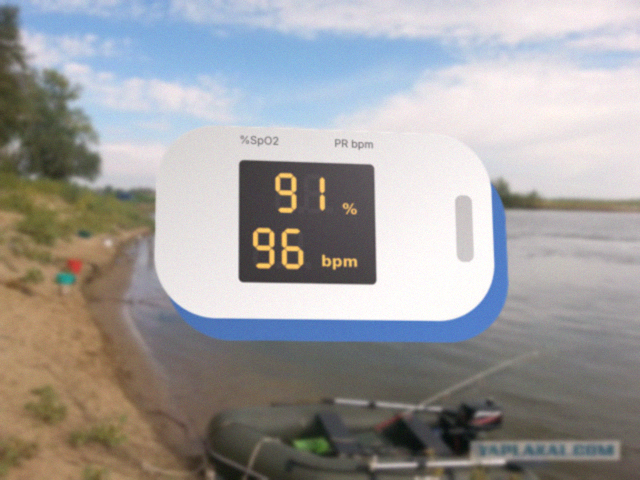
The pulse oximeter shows 91 %
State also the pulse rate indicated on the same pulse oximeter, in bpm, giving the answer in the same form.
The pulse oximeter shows 96 bpm
